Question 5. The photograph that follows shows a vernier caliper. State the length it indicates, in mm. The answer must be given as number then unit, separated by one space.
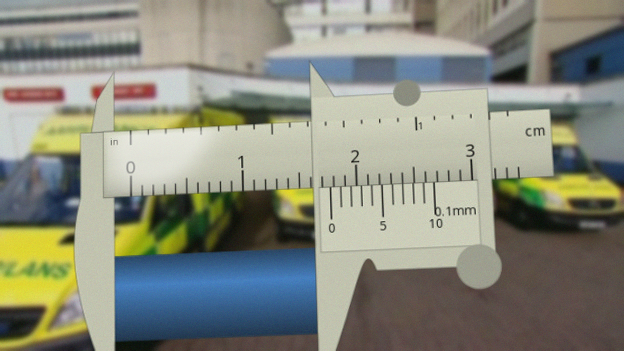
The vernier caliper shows 17.7 mm
